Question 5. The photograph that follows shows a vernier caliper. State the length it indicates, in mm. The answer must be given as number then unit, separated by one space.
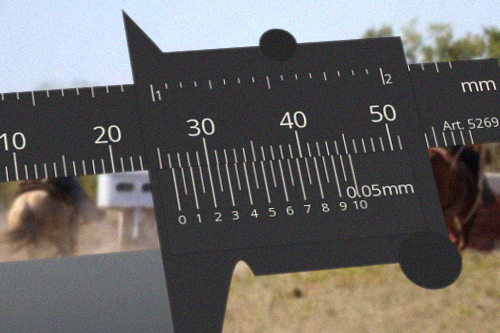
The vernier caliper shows 26.2 mm
